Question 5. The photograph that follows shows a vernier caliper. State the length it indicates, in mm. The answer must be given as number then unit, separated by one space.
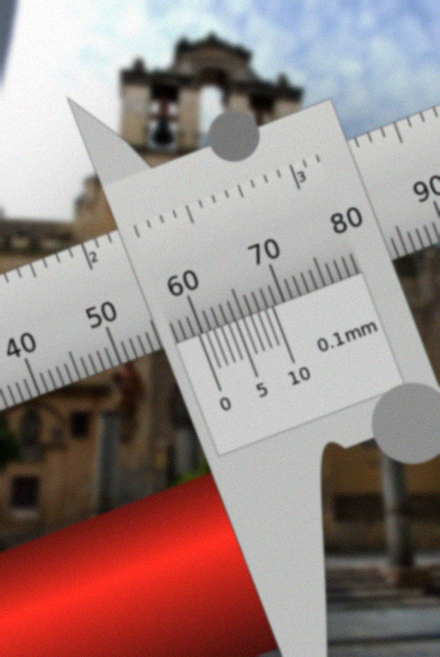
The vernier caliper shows 59.6 mm
